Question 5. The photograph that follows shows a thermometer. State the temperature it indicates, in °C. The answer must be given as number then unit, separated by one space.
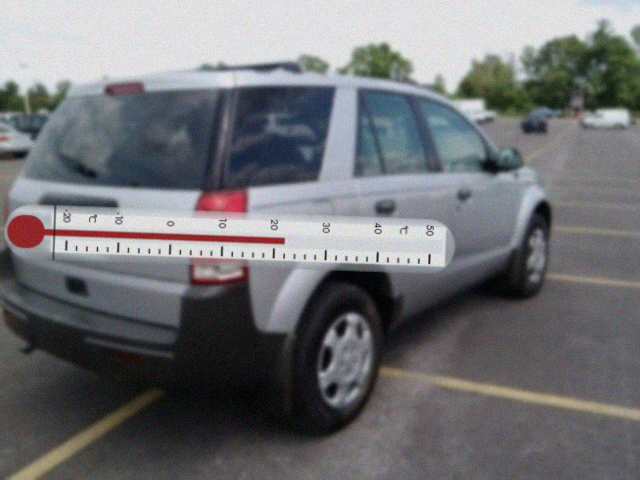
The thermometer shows 22 °C
